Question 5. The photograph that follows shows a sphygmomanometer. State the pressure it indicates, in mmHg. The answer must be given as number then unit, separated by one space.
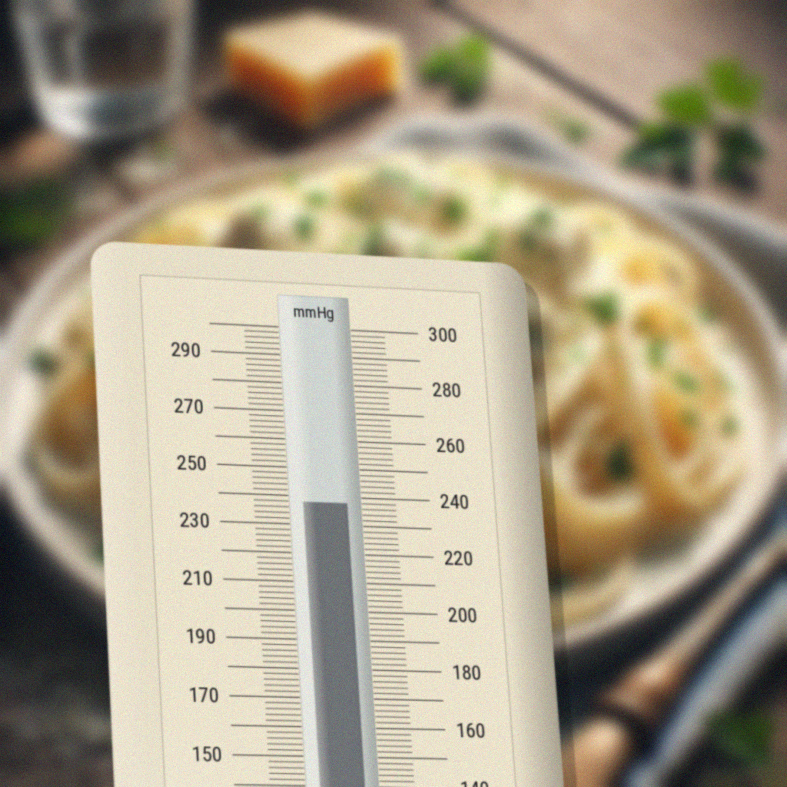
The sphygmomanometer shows 238 mmHg
